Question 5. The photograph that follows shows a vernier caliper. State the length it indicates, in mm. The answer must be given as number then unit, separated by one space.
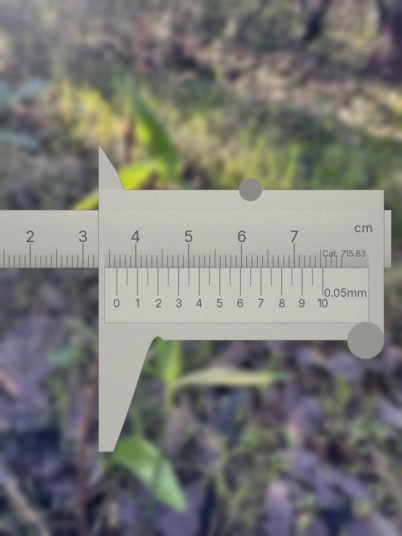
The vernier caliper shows 36.4 mm
